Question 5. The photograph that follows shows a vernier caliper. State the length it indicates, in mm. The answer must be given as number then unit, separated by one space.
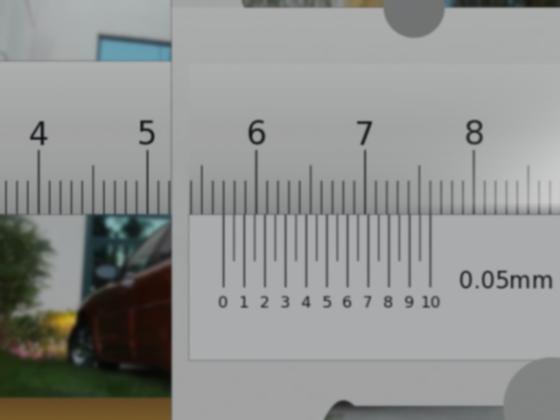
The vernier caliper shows 57.0 mm
